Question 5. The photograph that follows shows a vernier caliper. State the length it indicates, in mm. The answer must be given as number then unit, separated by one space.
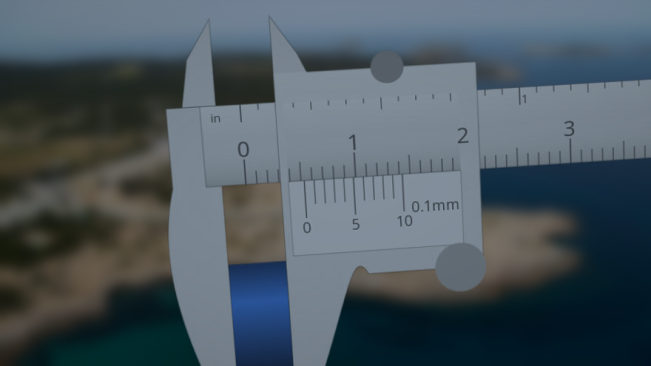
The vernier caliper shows 5.3 mm
